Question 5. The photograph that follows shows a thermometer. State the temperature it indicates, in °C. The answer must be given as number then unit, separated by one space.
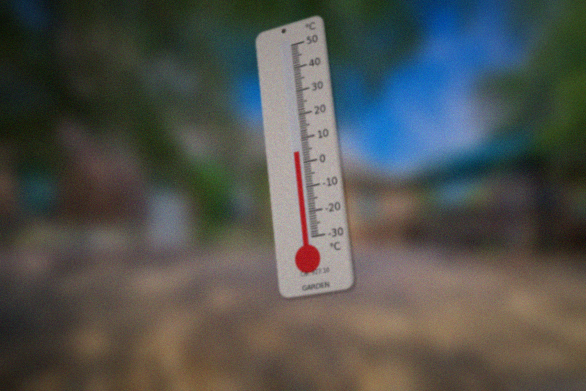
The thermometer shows 5 °C
